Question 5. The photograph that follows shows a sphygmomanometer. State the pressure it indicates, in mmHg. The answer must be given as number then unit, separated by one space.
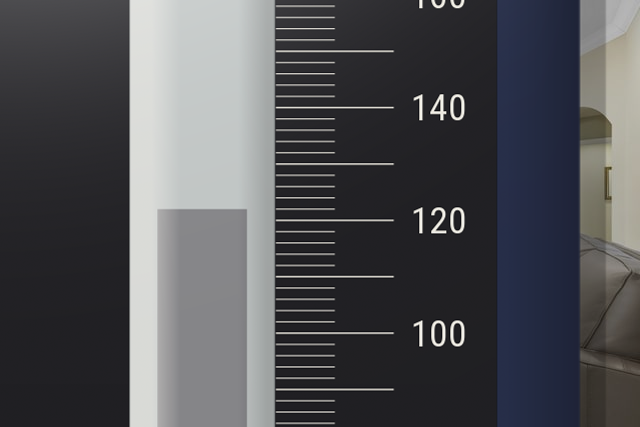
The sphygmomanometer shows 122 mmHg
